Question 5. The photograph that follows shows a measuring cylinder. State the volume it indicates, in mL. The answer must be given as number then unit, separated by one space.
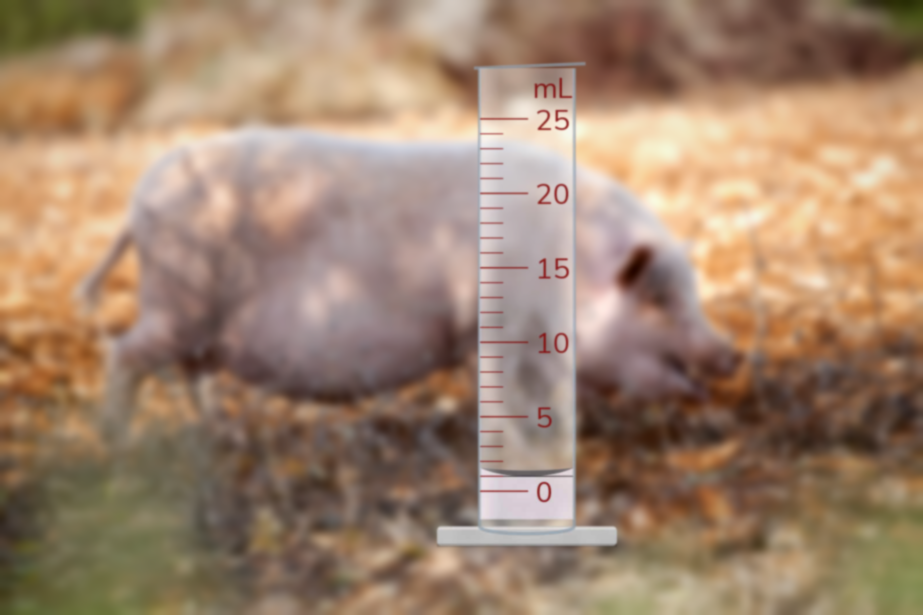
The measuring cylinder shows 1 mL
